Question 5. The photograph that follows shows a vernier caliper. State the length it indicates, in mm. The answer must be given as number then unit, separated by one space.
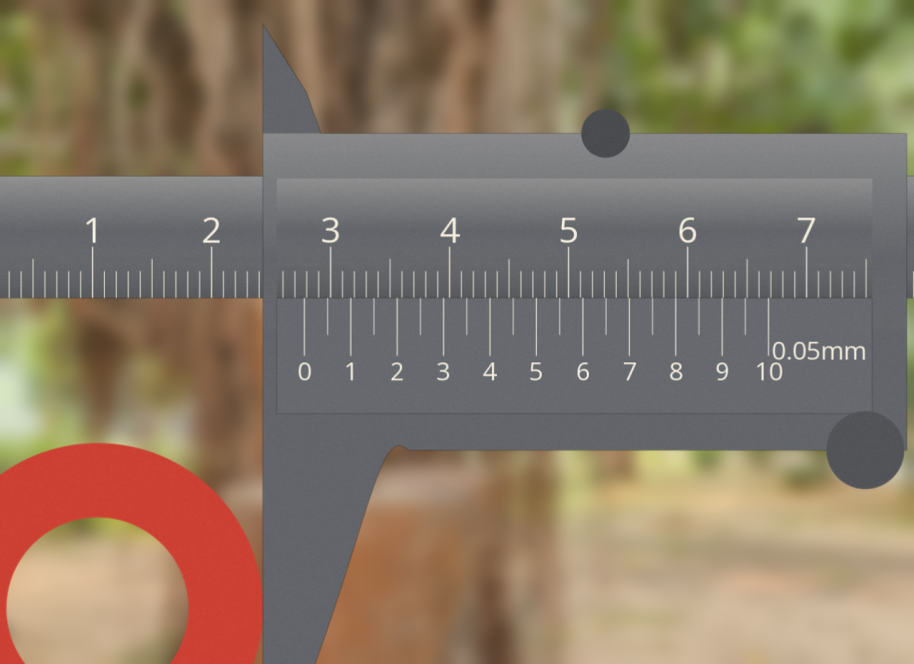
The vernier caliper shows 27.8 mm
